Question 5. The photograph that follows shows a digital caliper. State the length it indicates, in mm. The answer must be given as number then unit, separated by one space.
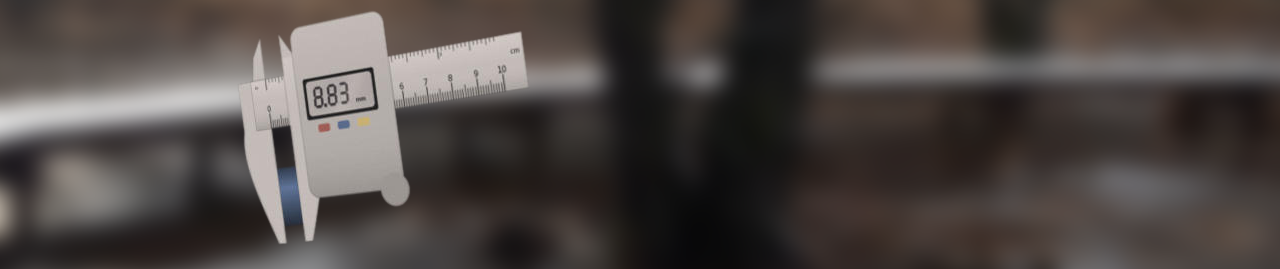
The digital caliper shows 8.83 mm
